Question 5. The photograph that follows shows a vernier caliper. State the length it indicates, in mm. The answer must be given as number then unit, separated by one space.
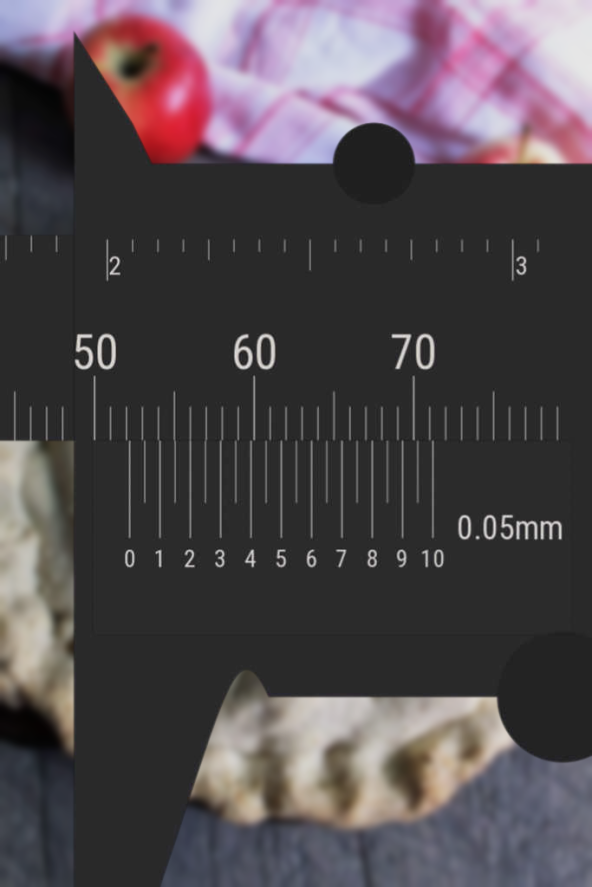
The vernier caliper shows 52.2 mm
